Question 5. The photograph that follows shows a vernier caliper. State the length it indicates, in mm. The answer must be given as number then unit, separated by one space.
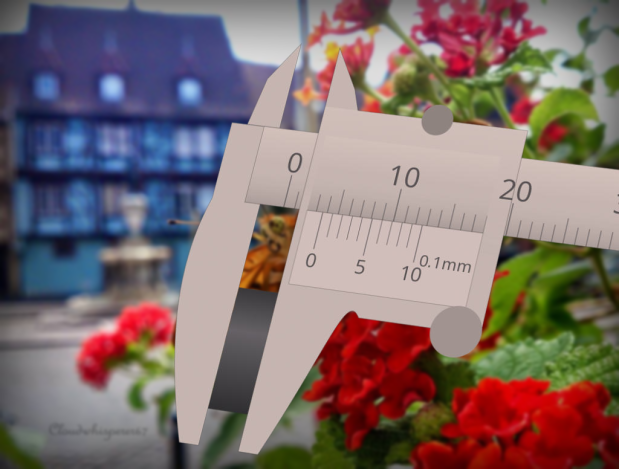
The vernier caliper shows 3.6 mm
